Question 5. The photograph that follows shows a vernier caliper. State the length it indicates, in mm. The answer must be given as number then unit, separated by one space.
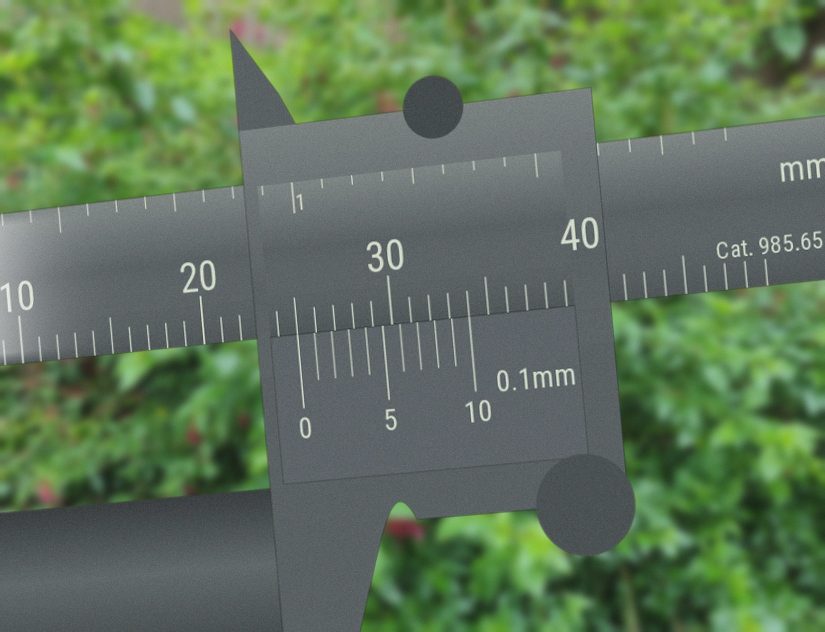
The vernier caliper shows 25.0 mm
